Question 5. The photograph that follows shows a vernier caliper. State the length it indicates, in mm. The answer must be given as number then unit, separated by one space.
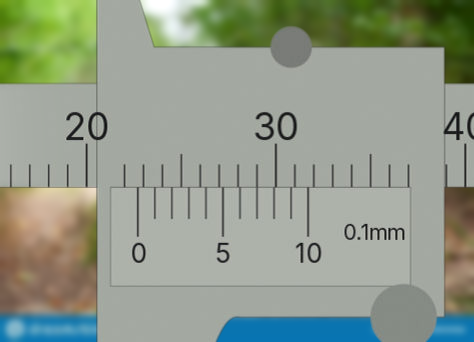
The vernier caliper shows 22.7 mm
